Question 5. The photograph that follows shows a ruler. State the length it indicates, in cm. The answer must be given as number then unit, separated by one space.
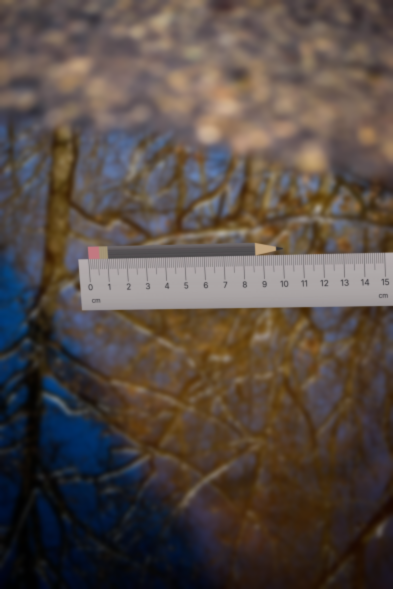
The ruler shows 10 cm
